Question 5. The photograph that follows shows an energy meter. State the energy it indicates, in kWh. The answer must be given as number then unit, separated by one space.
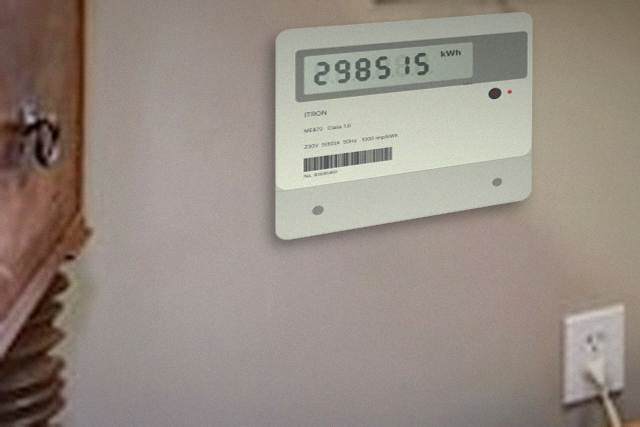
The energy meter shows 298515 kWh
